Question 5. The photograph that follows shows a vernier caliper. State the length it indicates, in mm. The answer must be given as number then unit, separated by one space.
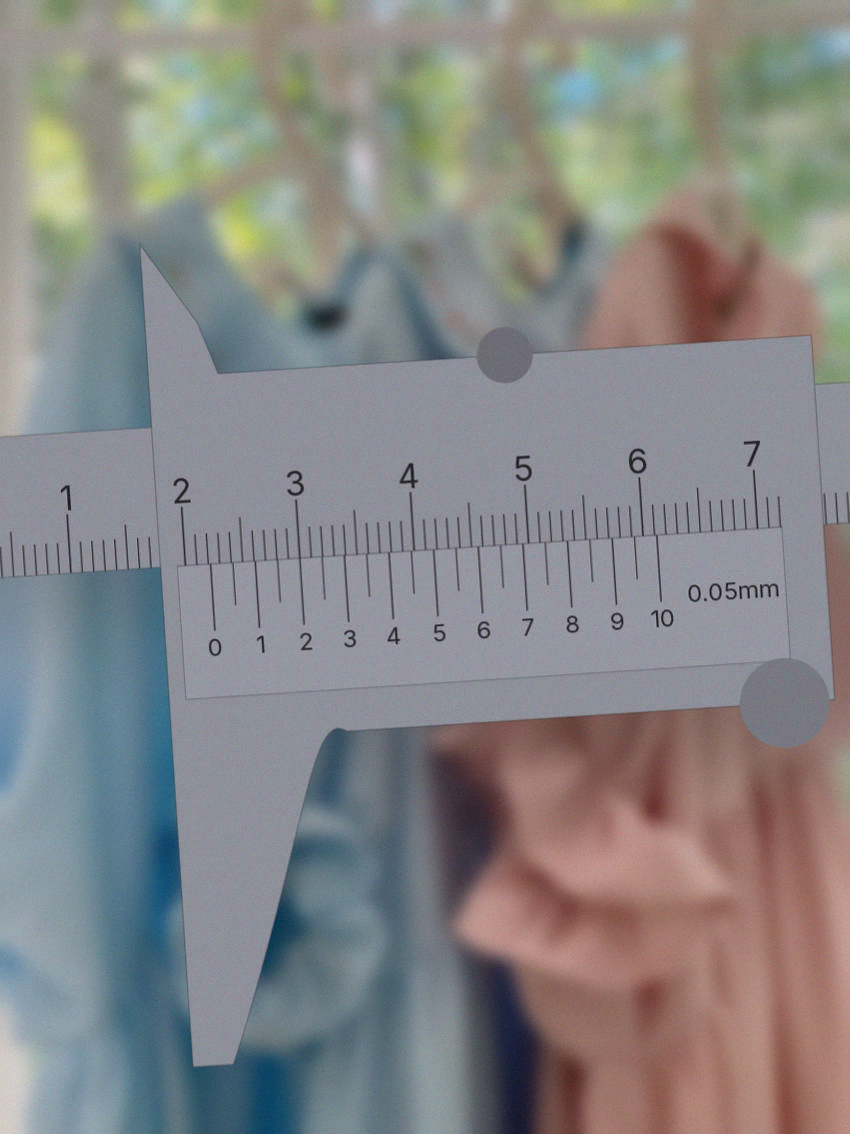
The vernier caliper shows 22.2 mm
